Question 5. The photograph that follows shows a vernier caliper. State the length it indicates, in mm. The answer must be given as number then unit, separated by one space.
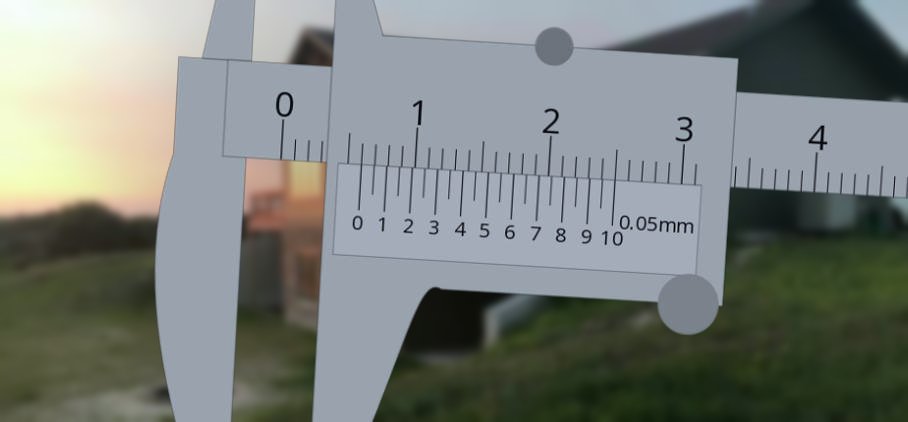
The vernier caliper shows 6.0 mm
